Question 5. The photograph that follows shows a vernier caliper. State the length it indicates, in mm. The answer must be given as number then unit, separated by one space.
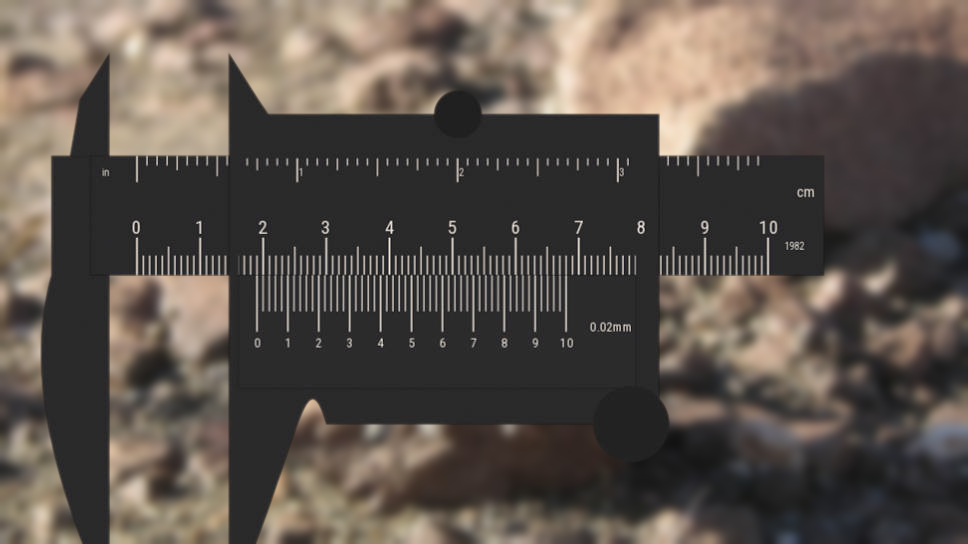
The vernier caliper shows 19.0 mm
